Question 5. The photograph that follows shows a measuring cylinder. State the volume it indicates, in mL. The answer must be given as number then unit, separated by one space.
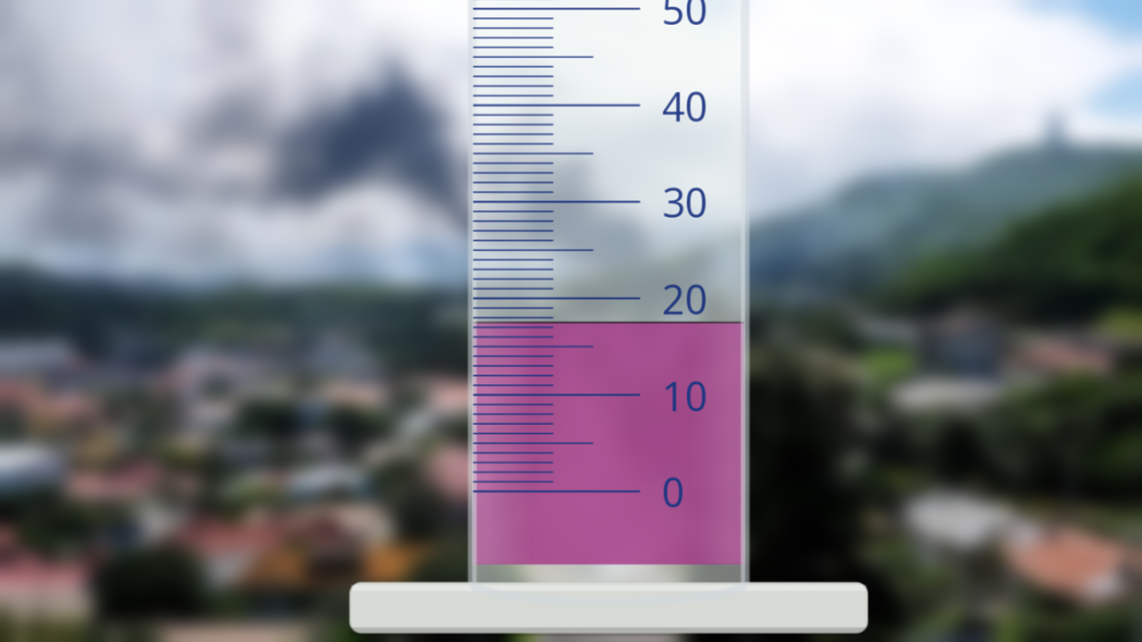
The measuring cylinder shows 17.5 mL
